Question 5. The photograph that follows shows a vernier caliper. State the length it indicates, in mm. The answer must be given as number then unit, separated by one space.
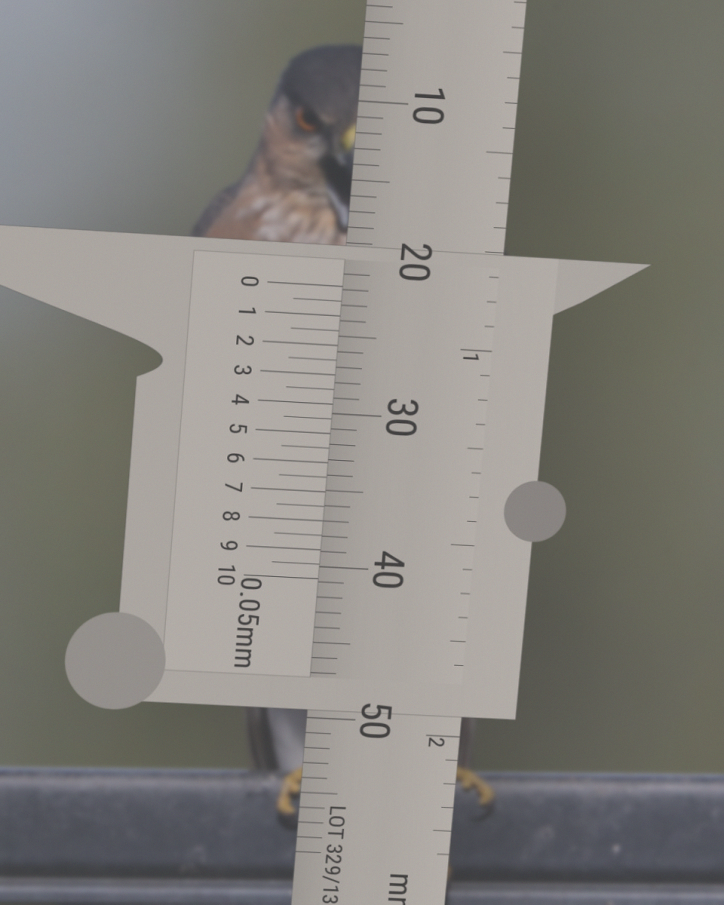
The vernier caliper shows 21.8 mm
